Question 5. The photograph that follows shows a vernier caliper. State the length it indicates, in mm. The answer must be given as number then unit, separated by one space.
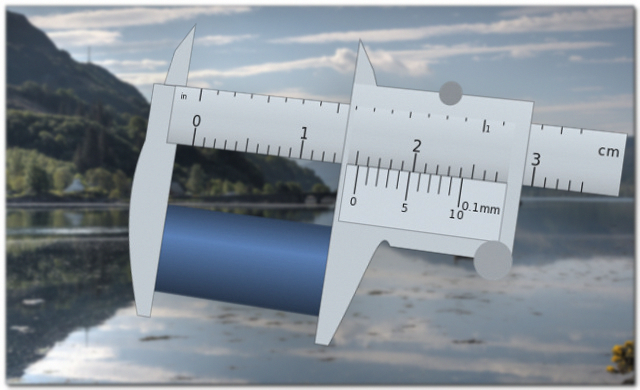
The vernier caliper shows 15.2 mm
